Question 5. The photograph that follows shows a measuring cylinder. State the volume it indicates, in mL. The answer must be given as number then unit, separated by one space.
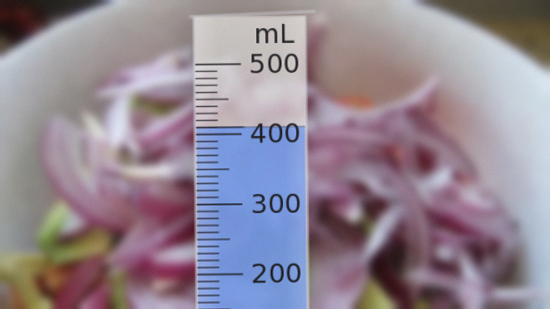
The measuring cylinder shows 410 mL
